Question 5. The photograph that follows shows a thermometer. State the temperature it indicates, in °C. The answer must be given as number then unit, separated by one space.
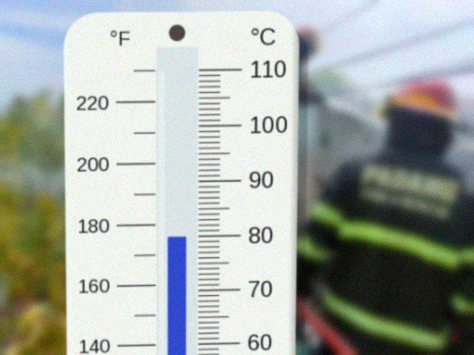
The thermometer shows 80 °C
